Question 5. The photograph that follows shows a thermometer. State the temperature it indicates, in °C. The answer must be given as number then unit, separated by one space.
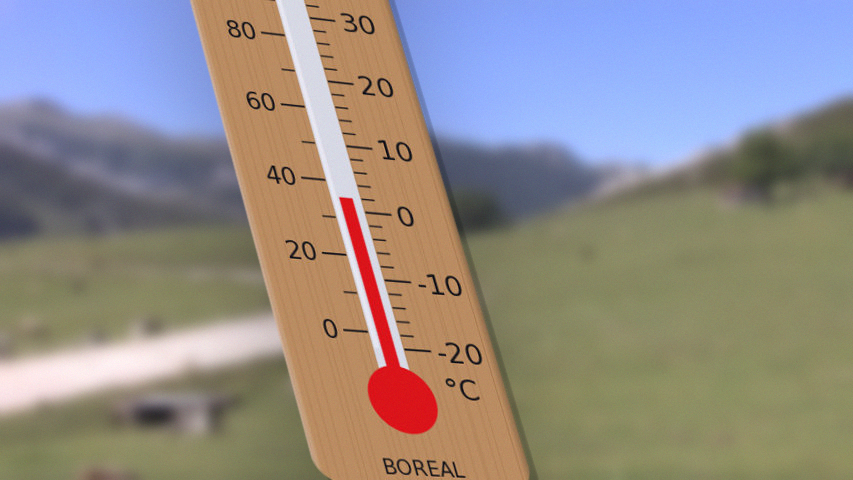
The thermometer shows 2 °C
